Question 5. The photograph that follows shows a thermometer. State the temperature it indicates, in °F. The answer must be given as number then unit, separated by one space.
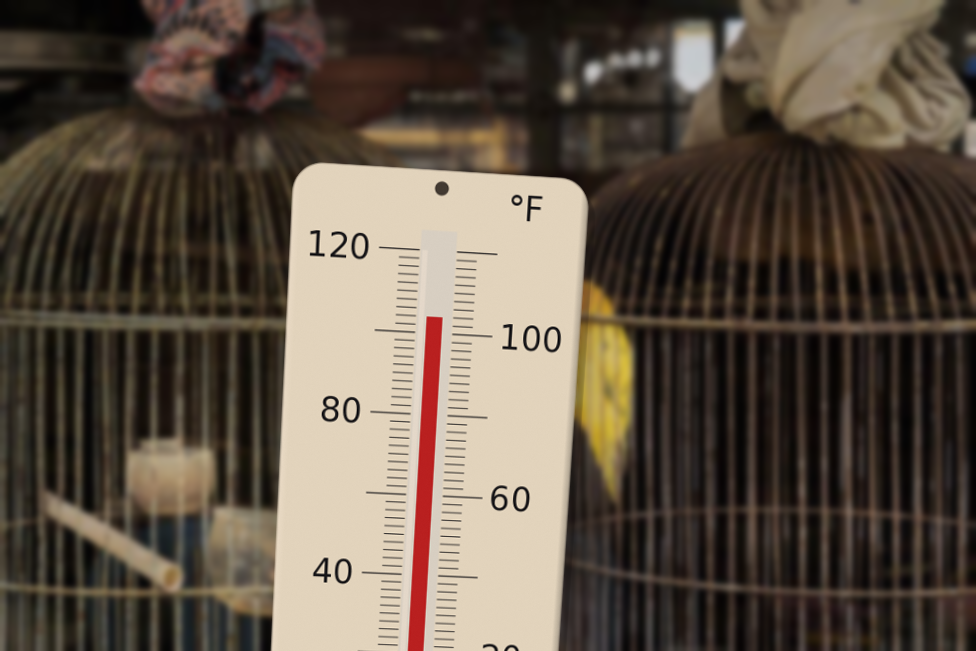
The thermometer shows 104 °F
